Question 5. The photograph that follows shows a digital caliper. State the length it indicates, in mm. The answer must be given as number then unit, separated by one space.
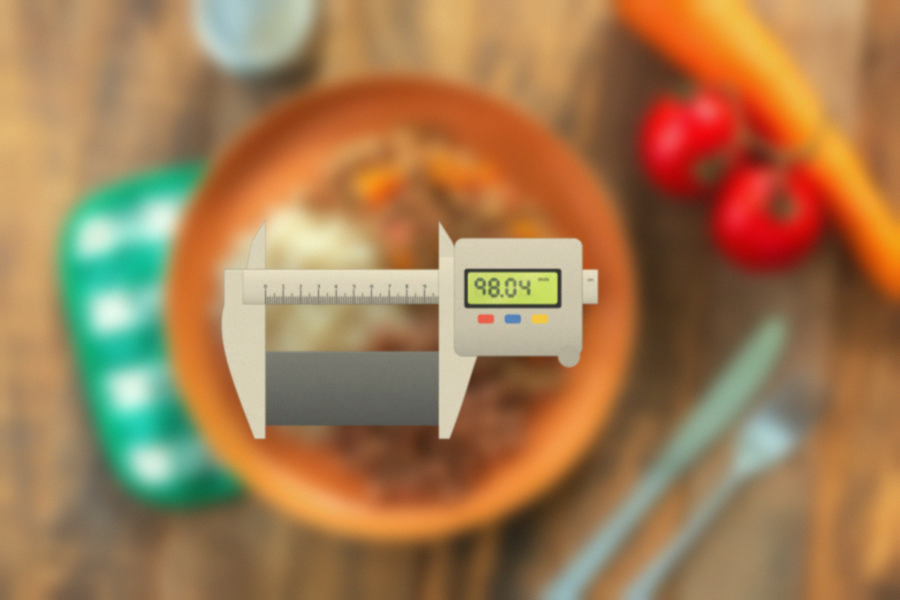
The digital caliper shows 98.04 mm
